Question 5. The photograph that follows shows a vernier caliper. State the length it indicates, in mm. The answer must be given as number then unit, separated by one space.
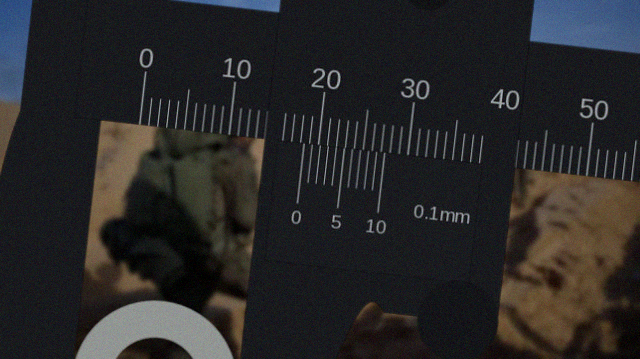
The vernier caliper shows 18.4 mm
